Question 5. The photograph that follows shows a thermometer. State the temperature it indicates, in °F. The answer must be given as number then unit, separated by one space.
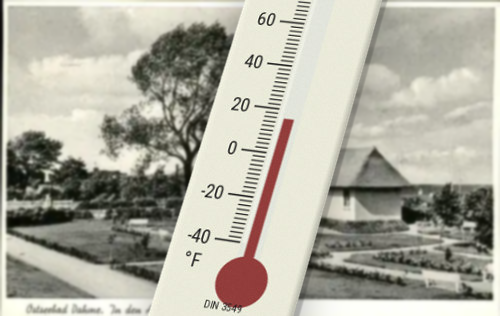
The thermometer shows 16 °F
